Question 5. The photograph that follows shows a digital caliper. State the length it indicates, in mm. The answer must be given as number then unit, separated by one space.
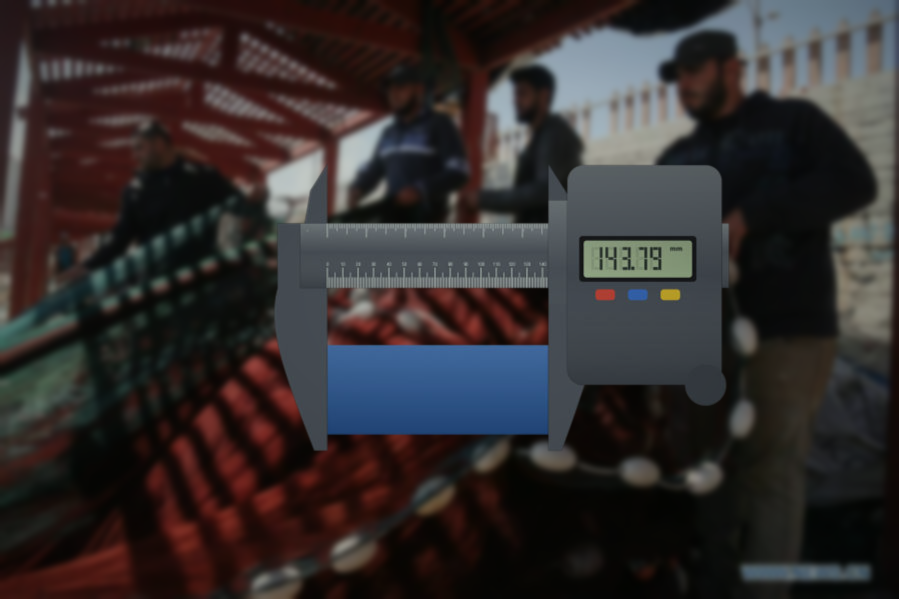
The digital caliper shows 143.79 mm
